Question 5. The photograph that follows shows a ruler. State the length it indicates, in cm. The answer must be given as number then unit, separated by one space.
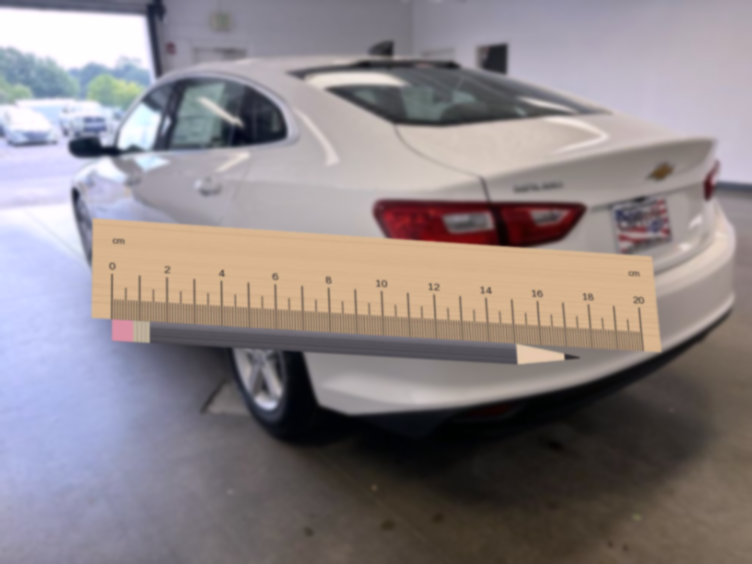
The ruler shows 17.5 cm
